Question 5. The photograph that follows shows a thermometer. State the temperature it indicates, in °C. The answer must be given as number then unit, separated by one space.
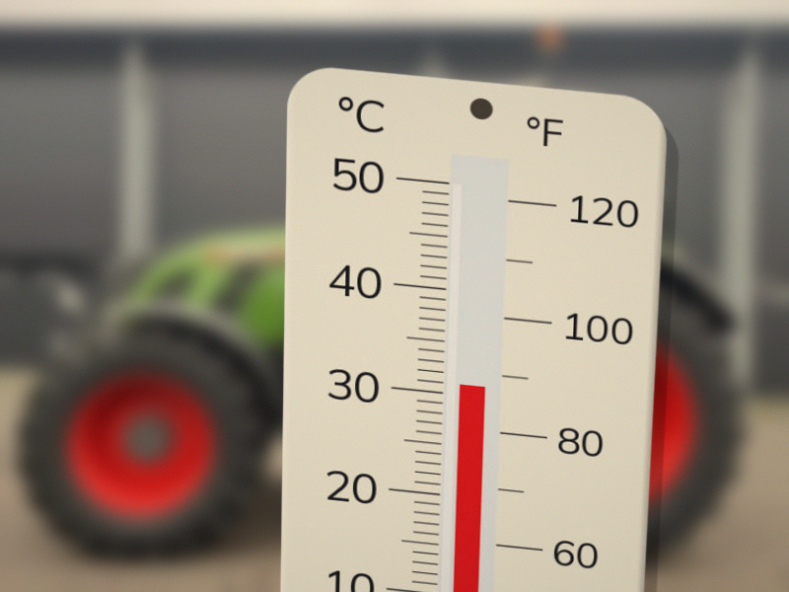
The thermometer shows 31 °C
